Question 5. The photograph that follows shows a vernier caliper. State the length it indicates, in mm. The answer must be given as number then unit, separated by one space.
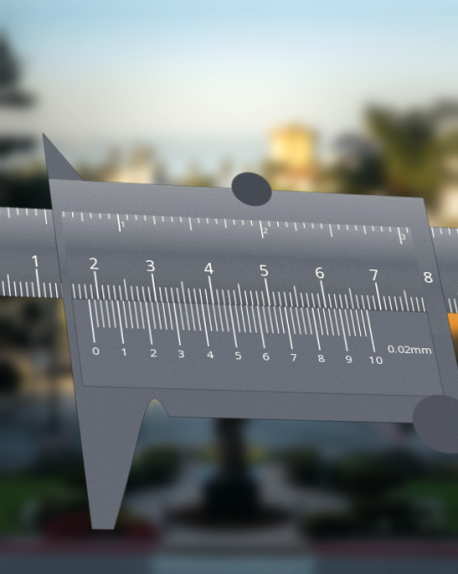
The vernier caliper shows 18.4 mm
